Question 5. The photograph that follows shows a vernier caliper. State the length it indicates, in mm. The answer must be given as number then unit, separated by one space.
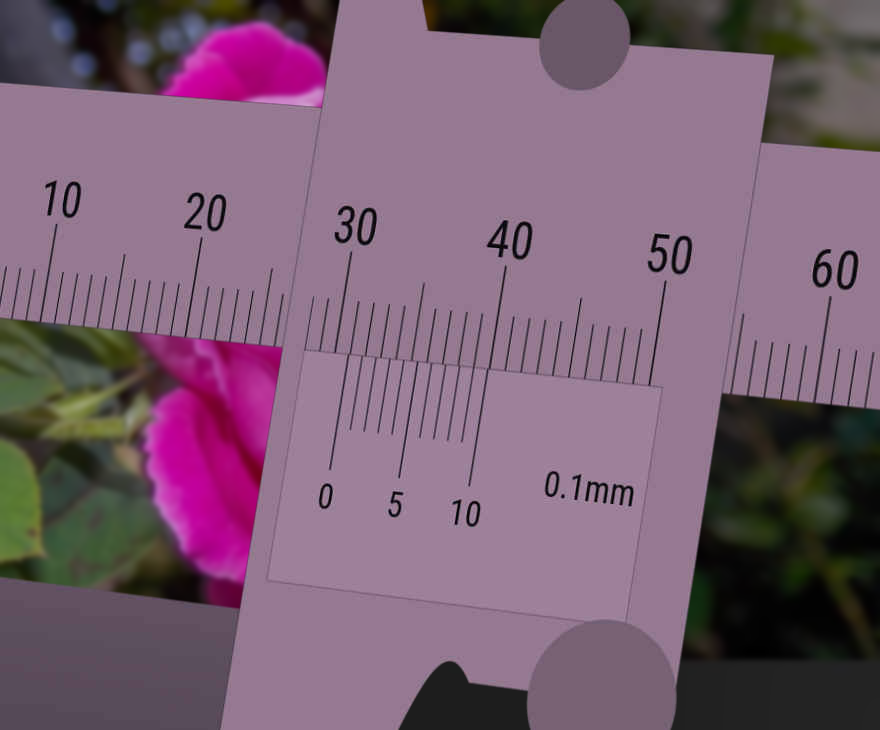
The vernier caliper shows 30.9 mm
